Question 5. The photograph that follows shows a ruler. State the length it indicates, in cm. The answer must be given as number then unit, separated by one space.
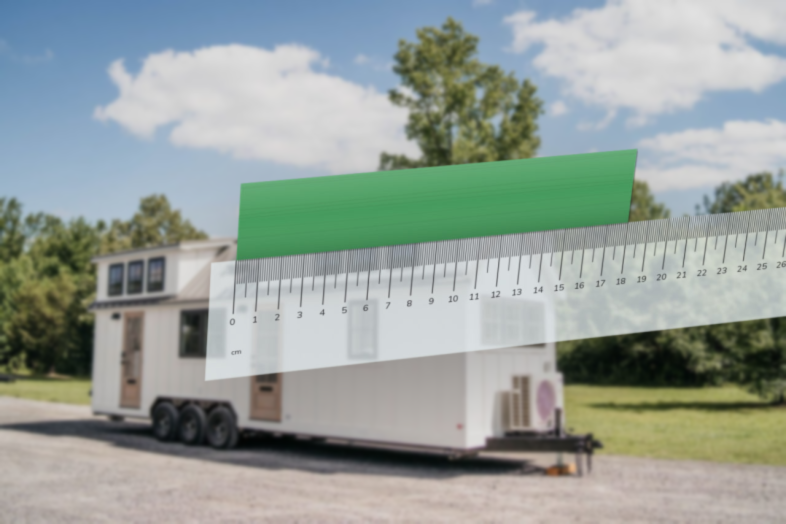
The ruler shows 18 cm
